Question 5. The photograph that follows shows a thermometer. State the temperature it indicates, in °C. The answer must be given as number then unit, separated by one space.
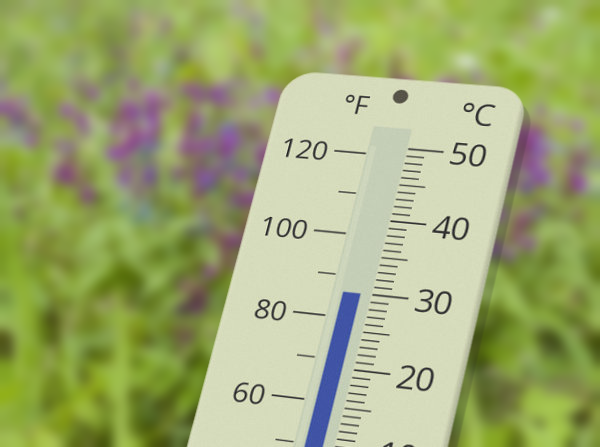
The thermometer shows 30 °C
